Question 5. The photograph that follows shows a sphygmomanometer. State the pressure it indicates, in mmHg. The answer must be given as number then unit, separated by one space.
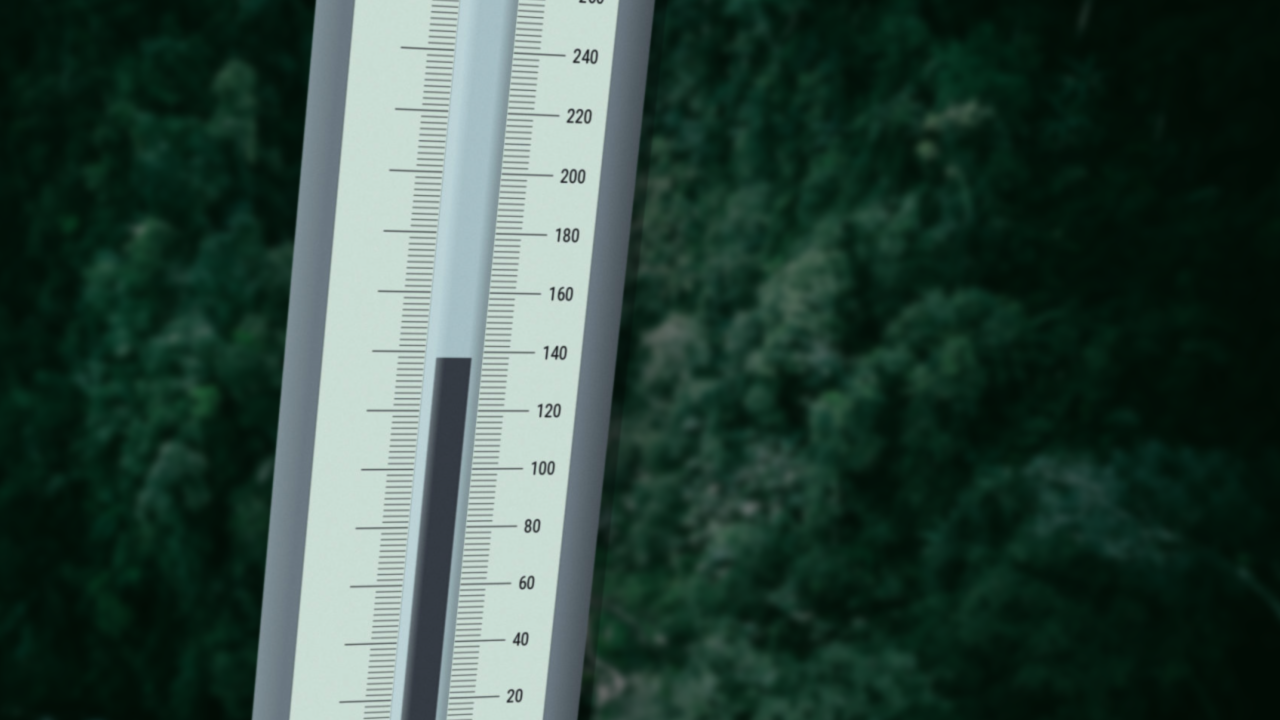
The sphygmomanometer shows 138 mmHg
